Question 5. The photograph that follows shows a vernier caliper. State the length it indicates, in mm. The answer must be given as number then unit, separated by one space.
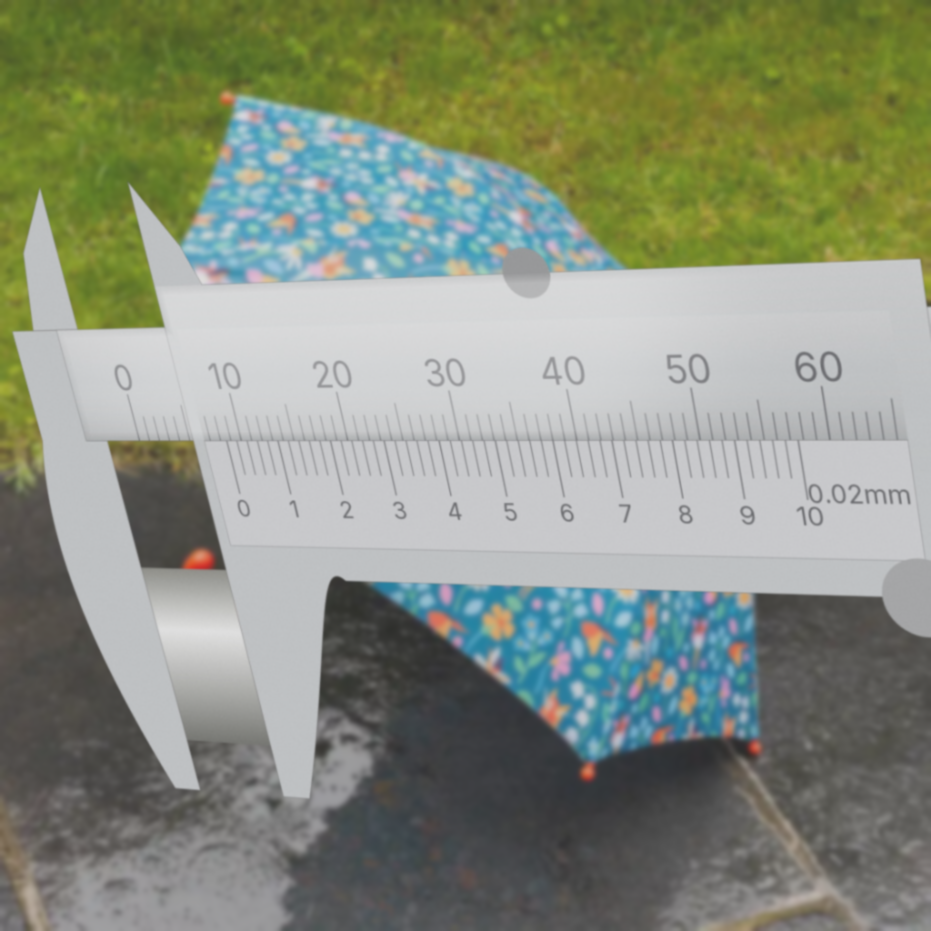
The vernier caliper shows 8.6 mm
